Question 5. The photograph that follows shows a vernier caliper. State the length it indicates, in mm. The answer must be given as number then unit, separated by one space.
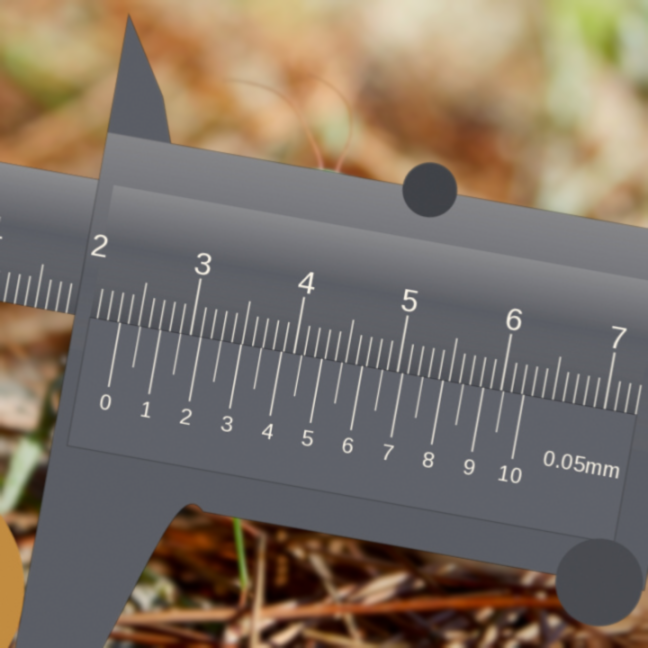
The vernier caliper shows 23.2 mm
